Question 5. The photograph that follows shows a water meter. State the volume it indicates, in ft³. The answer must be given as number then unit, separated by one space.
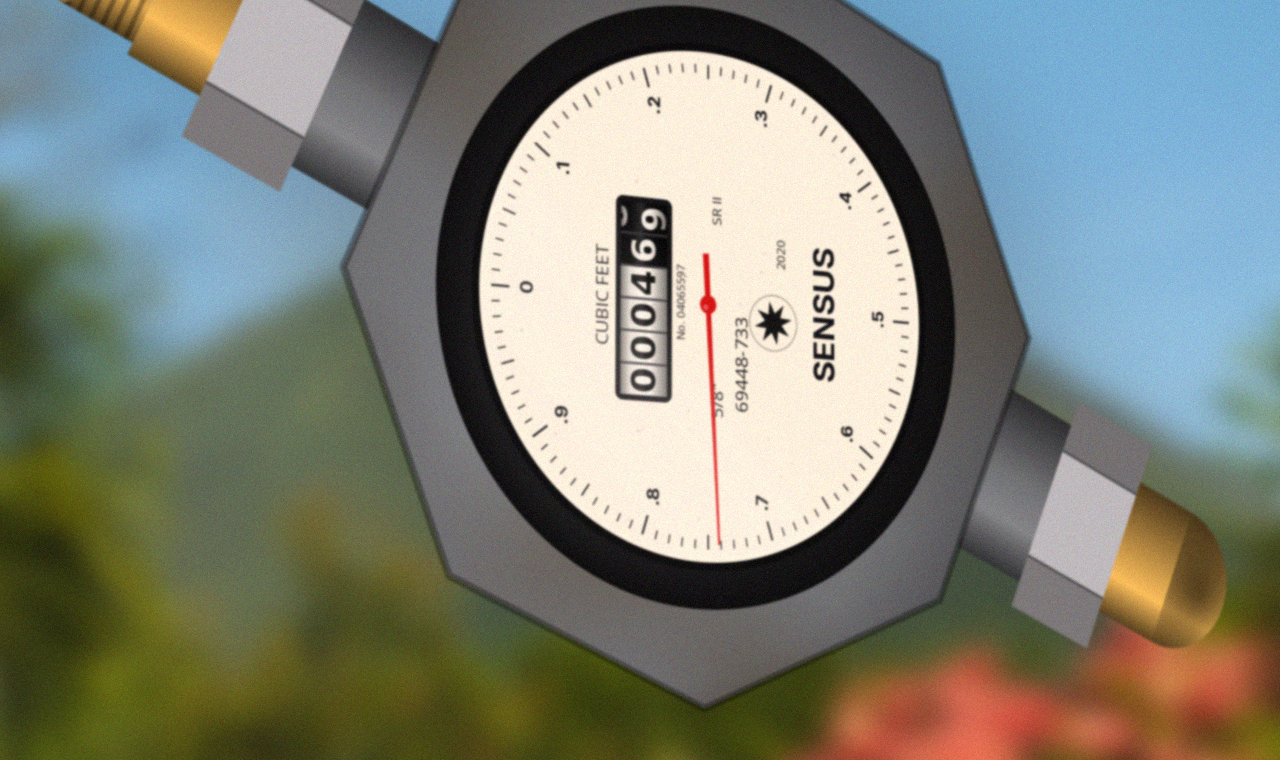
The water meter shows 468.74 ft³
